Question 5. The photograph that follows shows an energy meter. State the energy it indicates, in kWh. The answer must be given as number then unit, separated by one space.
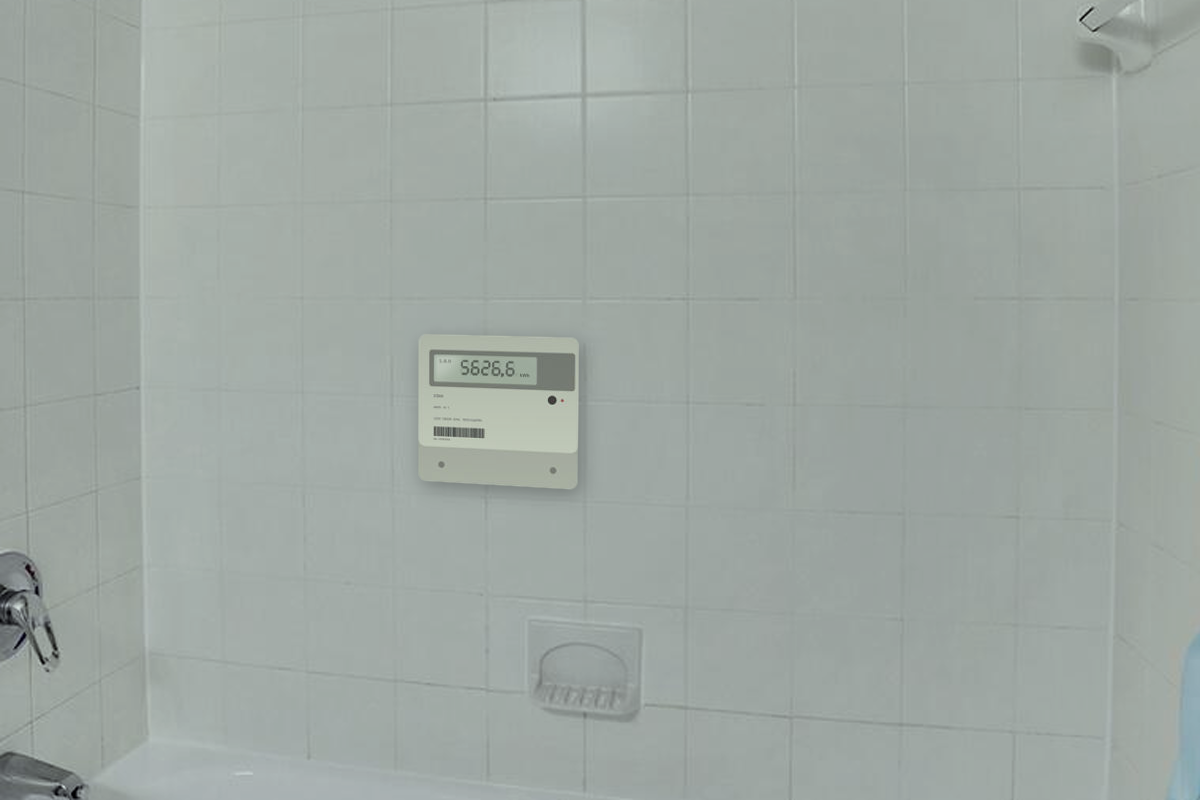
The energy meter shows 5626.6 kWh
